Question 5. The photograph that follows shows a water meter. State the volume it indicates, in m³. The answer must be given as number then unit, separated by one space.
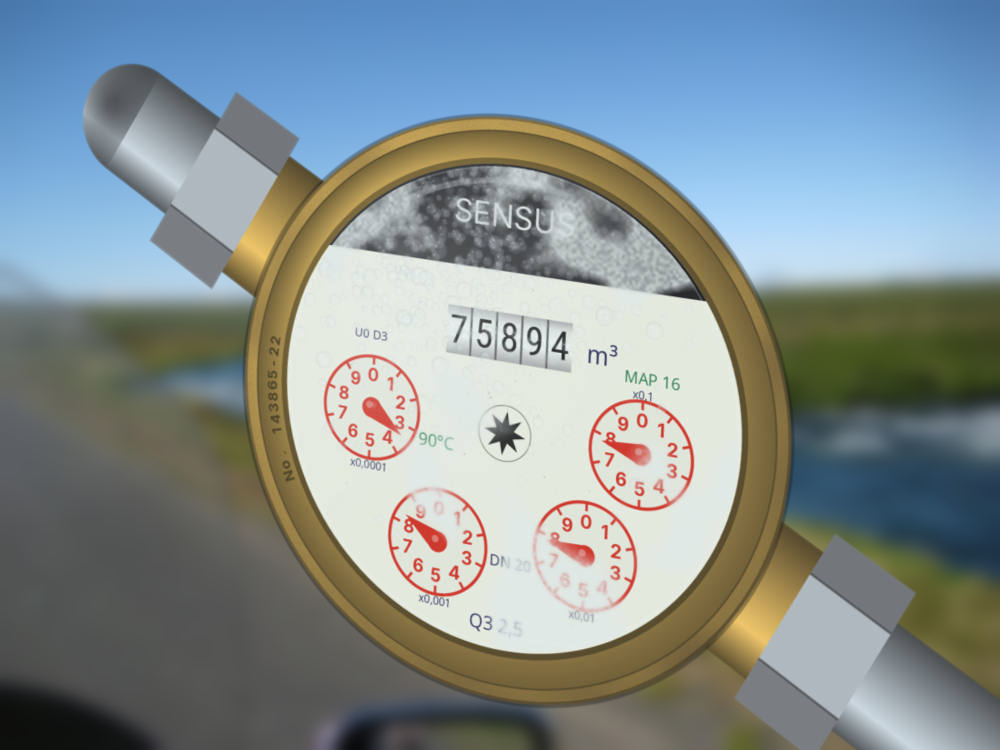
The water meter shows 75894.7783 m³
